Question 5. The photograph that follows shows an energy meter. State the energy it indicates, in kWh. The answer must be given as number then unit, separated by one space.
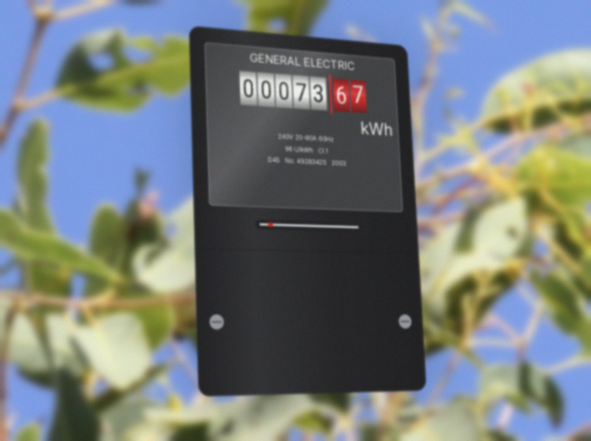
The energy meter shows 73.67 kWh
